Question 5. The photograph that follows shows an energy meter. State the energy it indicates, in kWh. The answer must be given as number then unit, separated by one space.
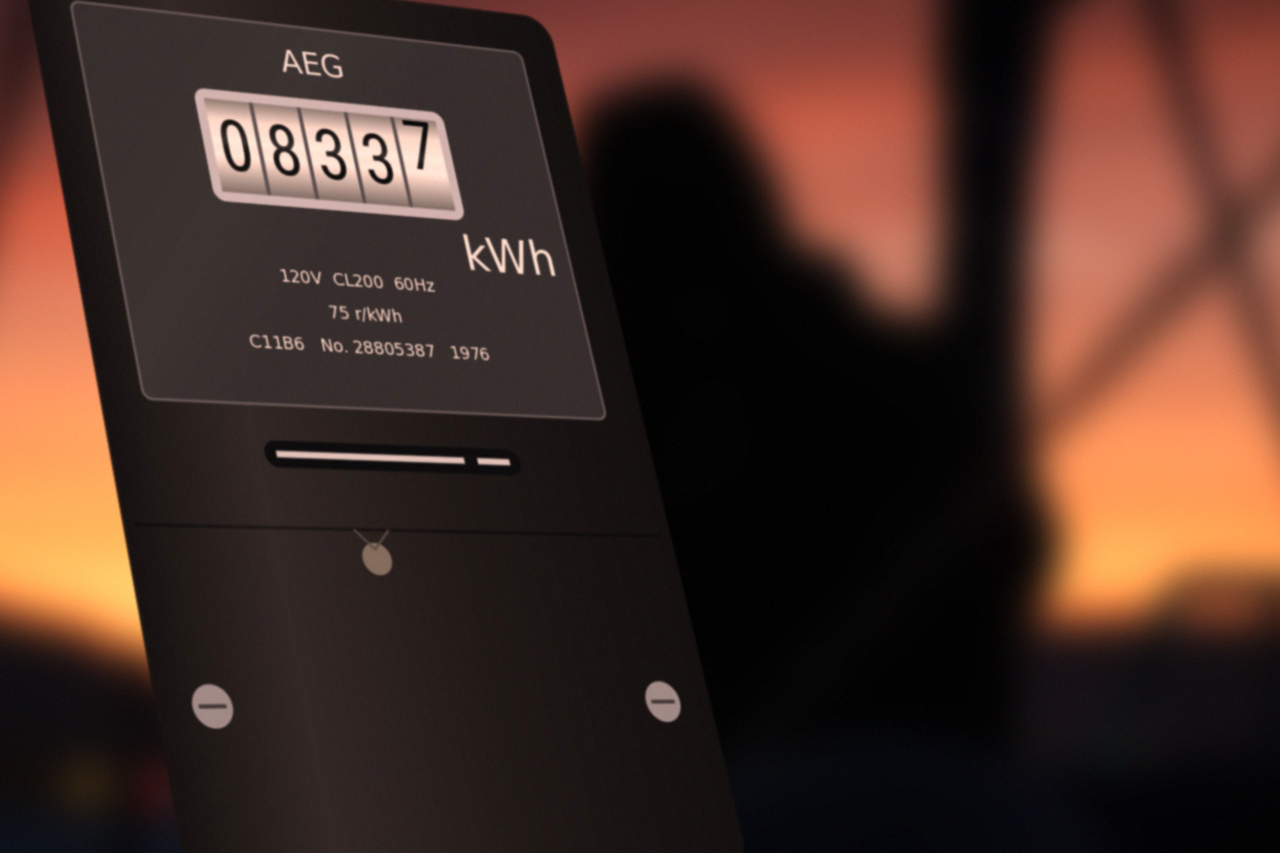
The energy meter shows 8337 kWh
